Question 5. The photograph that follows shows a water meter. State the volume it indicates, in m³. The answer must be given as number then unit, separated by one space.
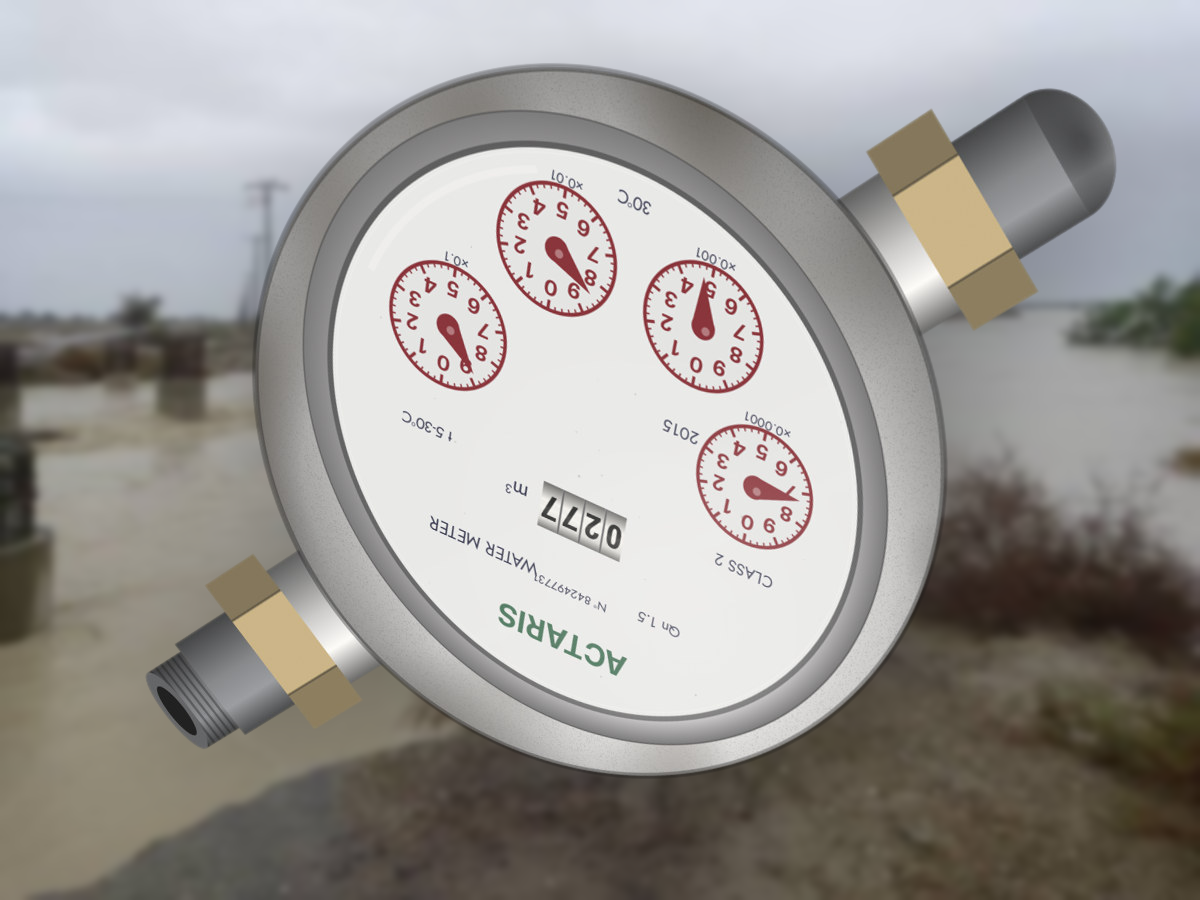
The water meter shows 277.8847 m³
